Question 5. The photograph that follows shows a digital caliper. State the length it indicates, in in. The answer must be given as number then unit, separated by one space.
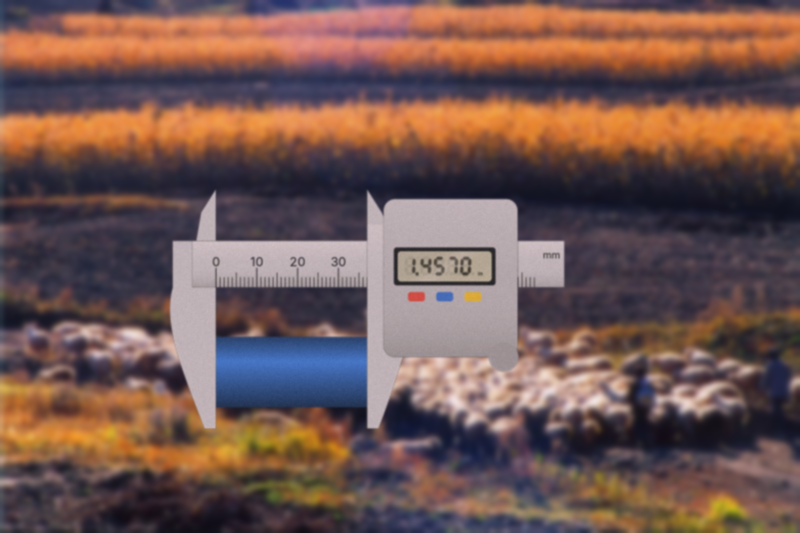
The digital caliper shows 1.4570 in
